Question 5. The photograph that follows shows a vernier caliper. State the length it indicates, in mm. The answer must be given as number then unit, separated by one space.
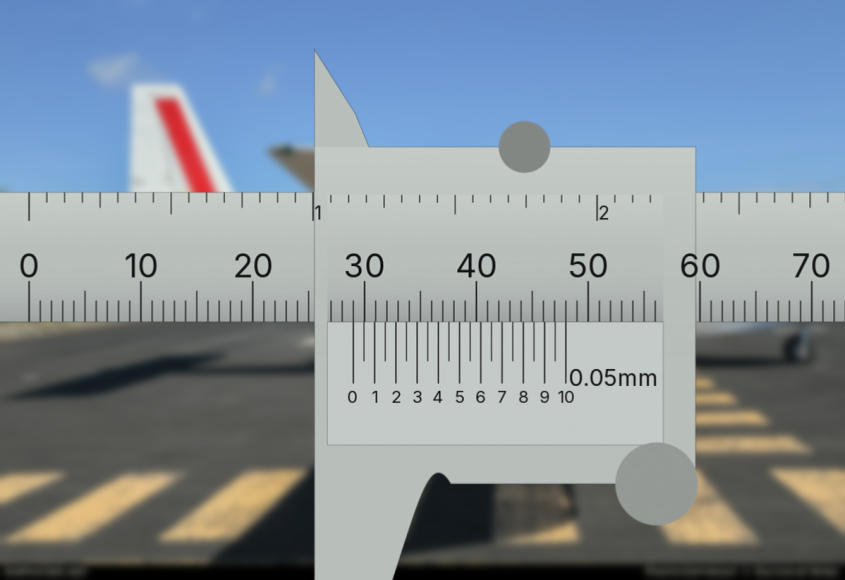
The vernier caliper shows 29.0 mm
